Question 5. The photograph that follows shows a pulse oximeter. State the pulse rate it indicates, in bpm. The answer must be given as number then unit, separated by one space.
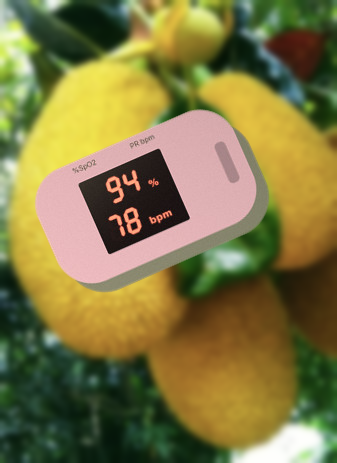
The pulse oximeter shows 78 bpm
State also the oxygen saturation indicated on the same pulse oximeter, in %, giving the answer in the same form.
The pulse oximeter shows 94 %
